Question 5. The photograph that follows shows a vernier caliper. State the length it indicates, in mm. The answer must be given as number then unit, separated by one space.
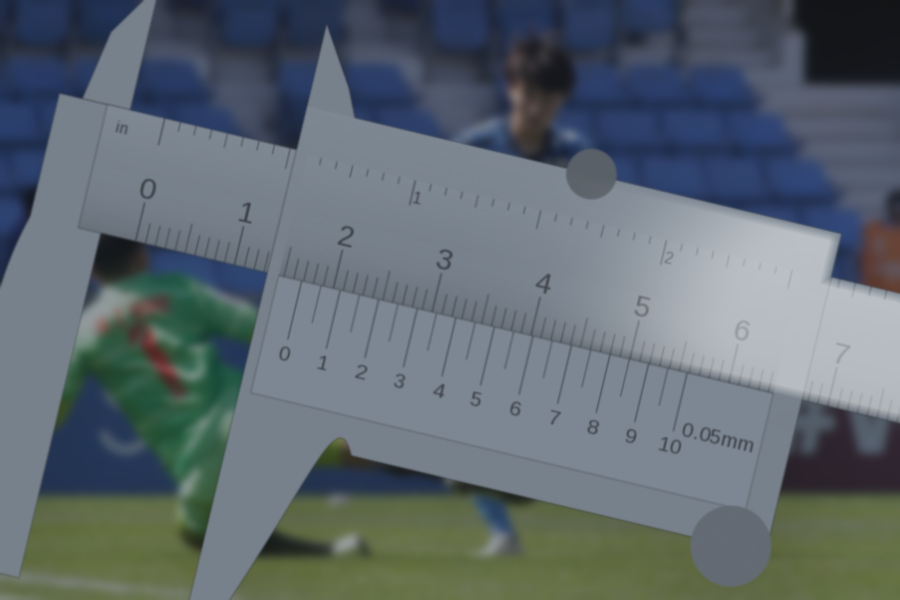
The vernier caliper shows 16.8 mm
